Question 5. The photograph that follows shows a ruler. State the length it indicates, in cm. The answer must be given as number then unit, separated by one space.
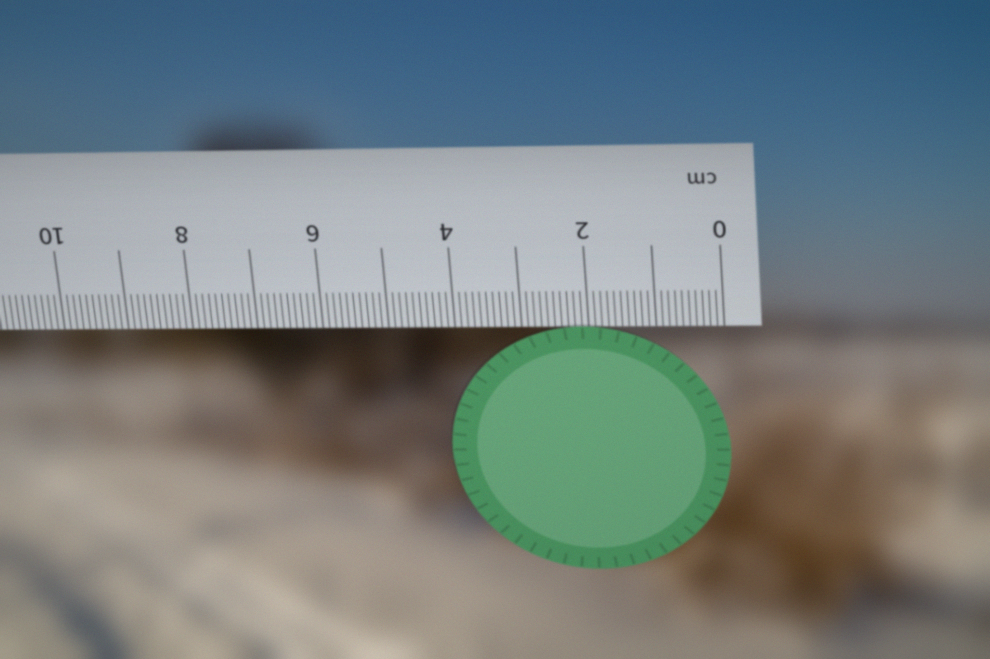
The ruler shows 4.2 cm
